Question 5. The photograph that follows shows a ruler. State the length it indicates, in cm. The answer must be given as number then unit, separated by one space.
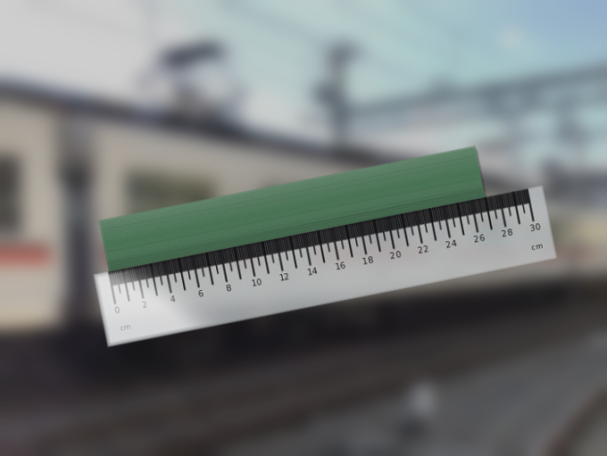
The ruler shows 27 cm
